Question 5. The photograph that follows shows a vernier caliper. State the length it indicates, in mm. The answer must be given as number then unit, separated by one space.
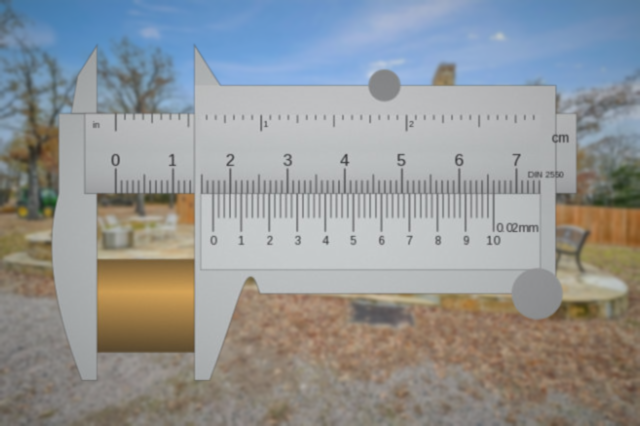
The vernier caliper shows 17.0 mm
